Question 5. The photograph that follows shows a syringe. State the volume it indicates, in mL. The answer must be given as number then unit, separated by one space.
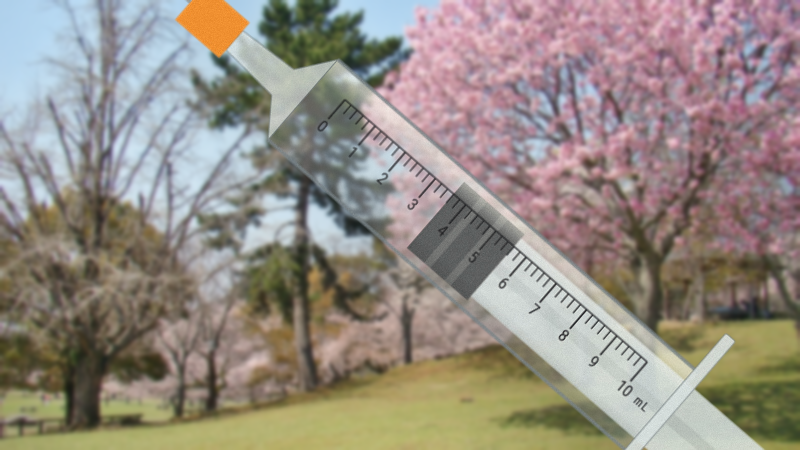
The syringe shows 3.6 mL
